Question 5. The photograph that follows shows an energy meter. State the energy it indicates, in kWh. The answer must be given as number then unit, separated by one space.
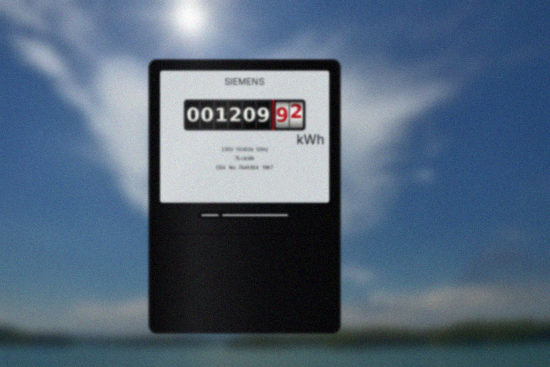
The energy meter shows 1209.92 kWh
